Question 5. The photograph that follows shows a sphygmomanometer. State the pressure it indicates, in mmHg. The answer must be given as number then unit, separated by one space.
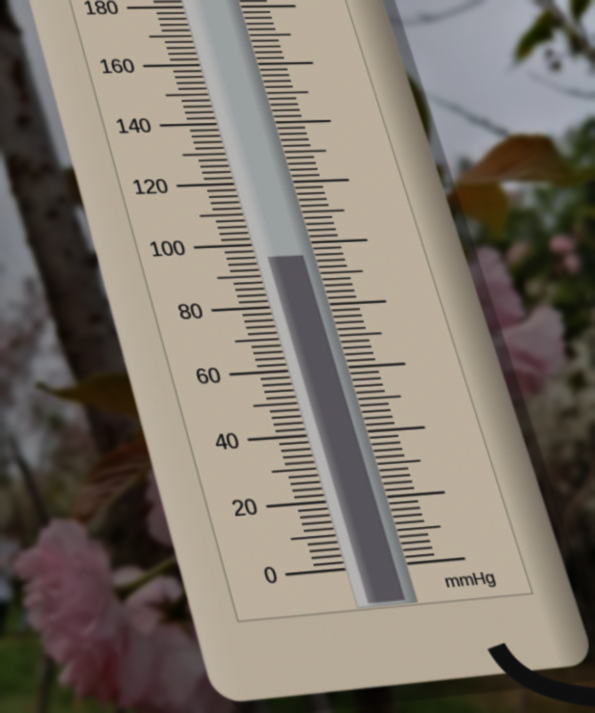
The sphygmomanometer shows 96 mmHg
